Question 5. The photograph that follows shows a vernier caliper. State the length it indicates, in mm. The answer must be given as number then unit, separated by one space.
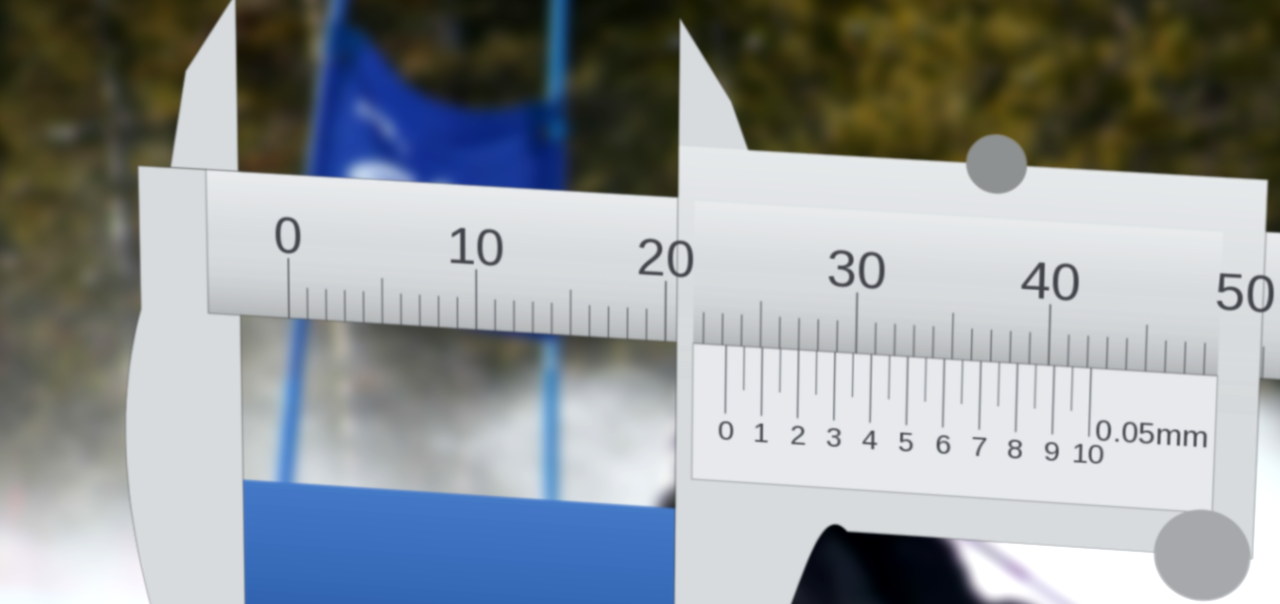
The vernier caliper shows 23.2 mm
